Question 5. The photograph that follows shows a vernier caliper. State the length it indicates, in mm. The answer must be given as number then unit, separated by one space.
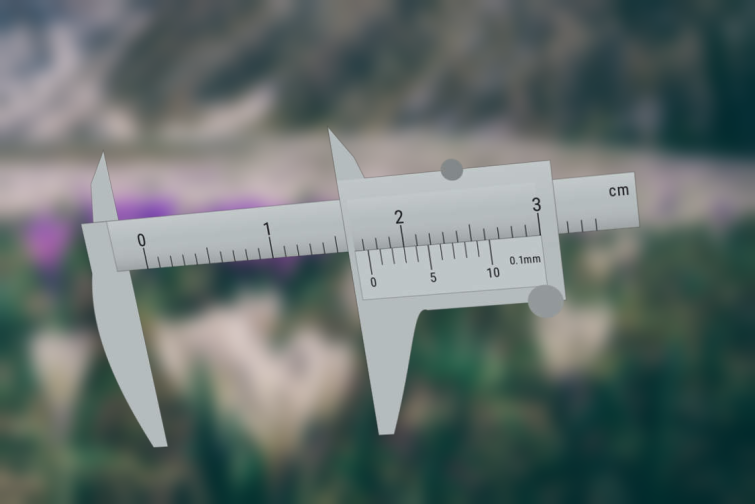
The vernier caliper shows 17.3 mm
